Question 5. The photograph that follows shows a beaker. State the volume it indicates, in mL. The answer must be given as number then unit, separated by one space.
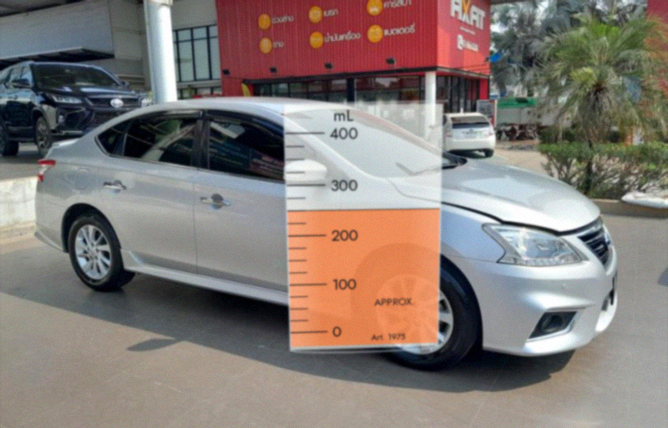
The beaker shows 250 mL
